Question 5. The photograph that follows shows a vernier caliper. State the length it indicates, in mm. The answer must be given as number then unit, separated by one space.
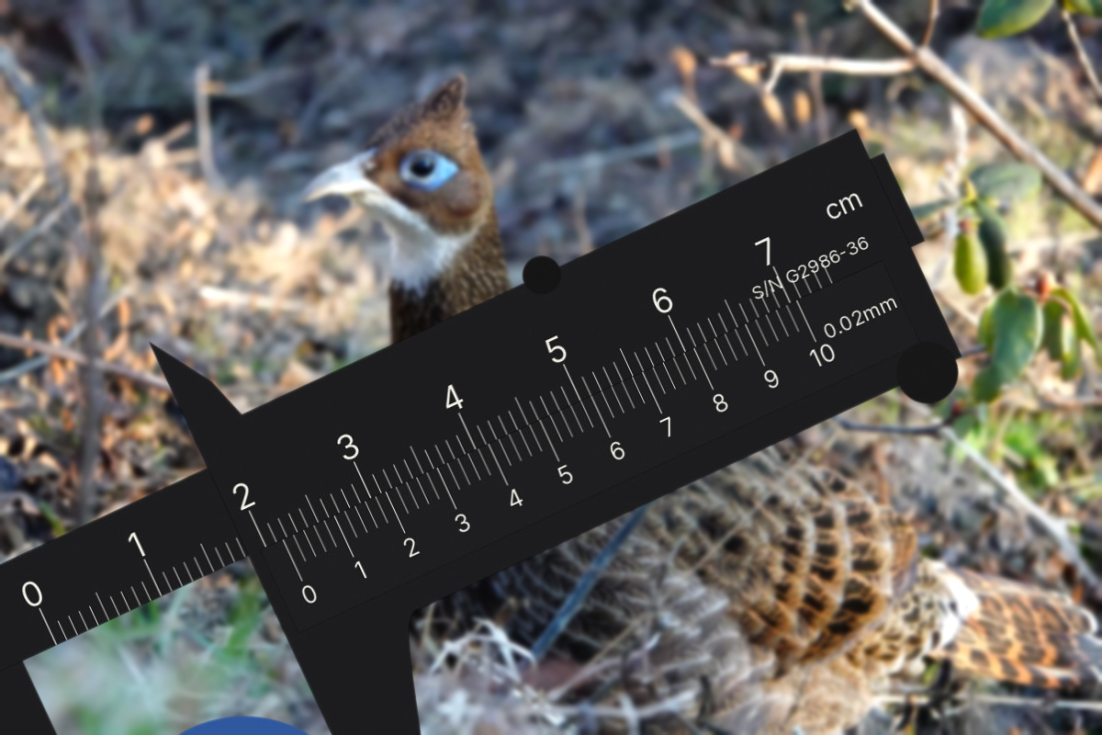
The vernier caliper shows 21.6 mm
